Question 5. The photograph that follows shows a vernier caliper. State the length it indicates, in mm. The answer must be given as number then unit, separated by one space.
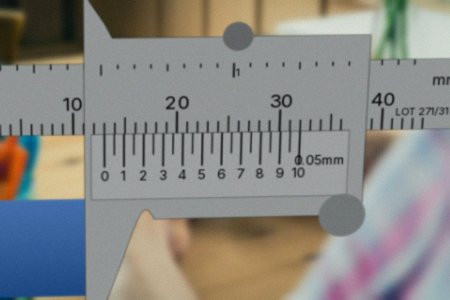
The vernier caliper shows 13.0 mm
